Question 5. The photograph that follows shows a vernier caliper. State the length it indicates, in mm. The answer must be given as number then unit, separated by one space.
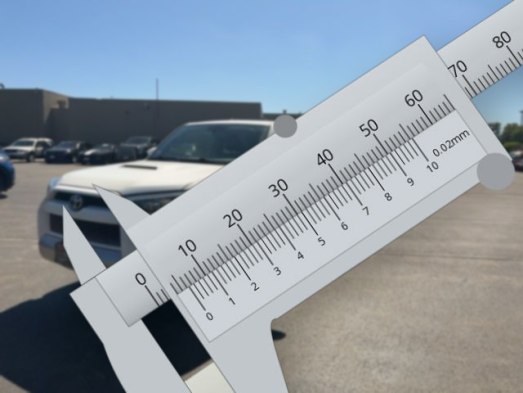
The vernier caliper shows 6.4 mm
